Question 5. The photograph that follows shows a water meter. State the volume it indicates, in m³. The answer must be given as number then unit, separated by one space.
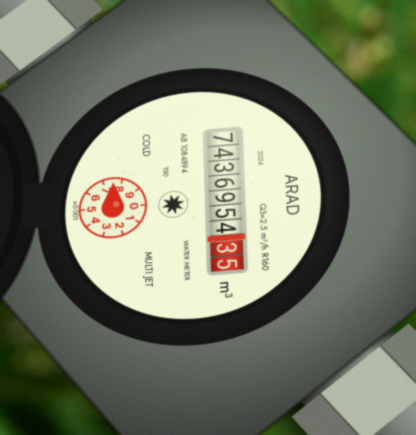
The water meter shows 7436954.357 m³
